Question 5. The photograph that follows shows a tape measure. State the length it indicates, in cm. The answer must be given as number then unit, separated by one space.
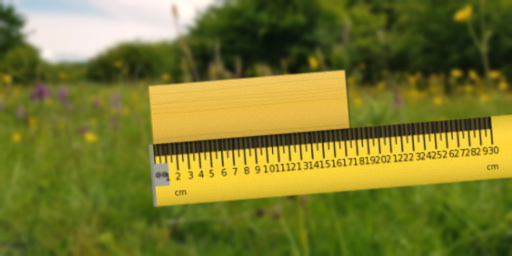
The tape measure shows 17.5 cm
